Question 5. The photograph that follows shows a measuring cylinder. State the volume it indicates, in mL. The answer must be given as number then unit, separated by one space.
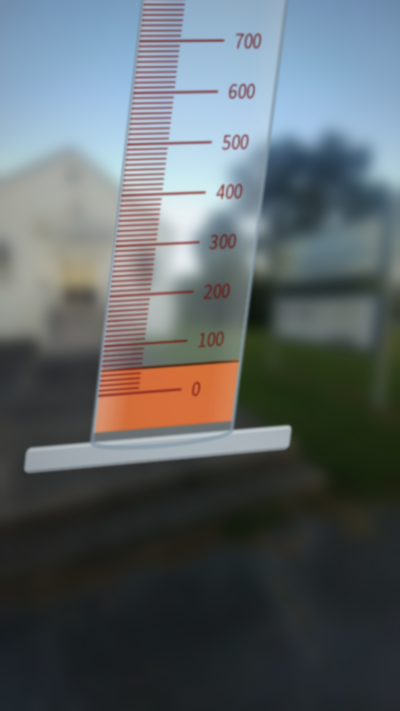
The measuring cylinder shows 50 mL
